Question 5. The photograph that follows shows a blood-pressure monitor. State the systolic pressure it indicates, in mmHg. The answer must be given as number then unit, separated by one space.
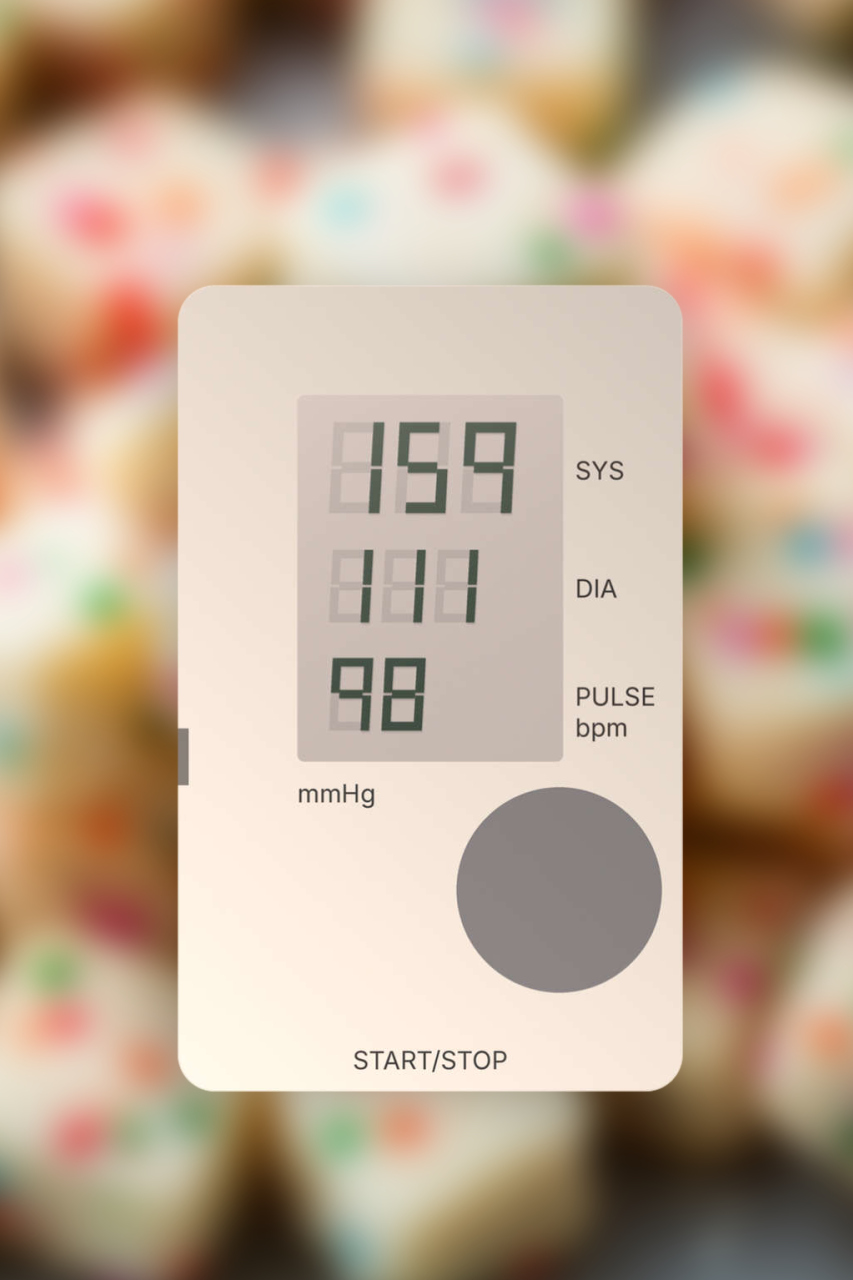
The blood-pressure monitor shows 159 mmHg
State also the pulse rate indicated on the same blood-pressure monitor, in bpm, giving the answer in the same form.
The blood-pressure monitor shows 98 bpm
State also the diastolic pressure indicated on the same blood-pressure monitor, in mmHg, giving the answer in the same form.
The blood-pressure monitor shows 111 mmHg
